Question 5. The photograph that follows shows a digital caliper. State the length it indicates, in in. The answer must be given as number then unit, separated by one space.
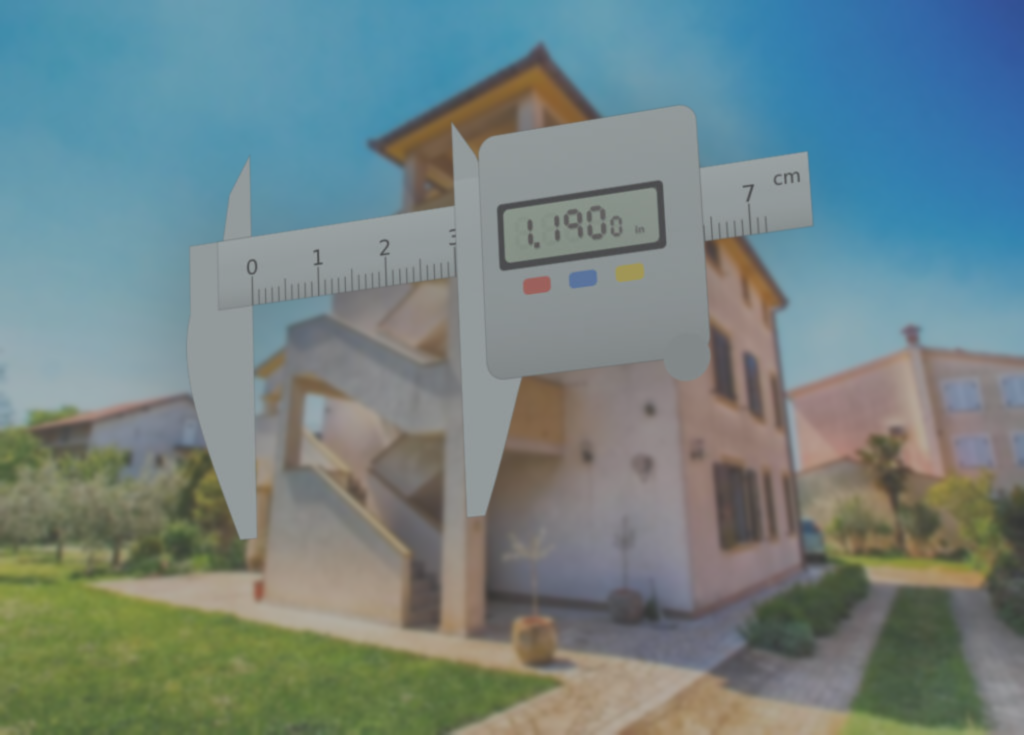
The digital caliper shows 1.1900 in
